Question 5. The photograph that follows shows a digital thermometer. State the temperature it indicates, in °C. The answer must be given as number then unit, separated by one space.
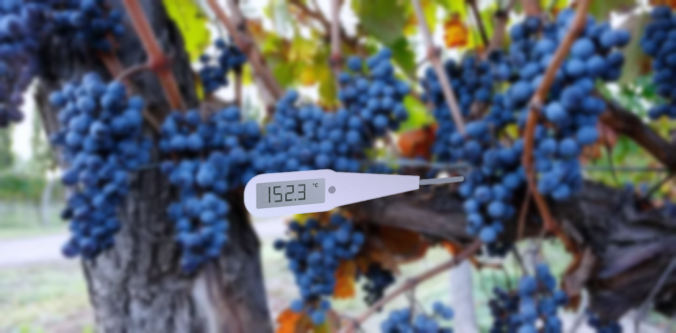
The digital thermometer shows 152.3 °C
